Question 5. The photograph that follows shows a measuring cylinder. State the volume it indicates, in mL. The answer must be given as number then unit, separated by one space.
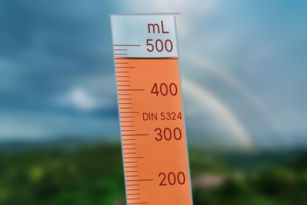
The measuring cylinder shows 470 mL
